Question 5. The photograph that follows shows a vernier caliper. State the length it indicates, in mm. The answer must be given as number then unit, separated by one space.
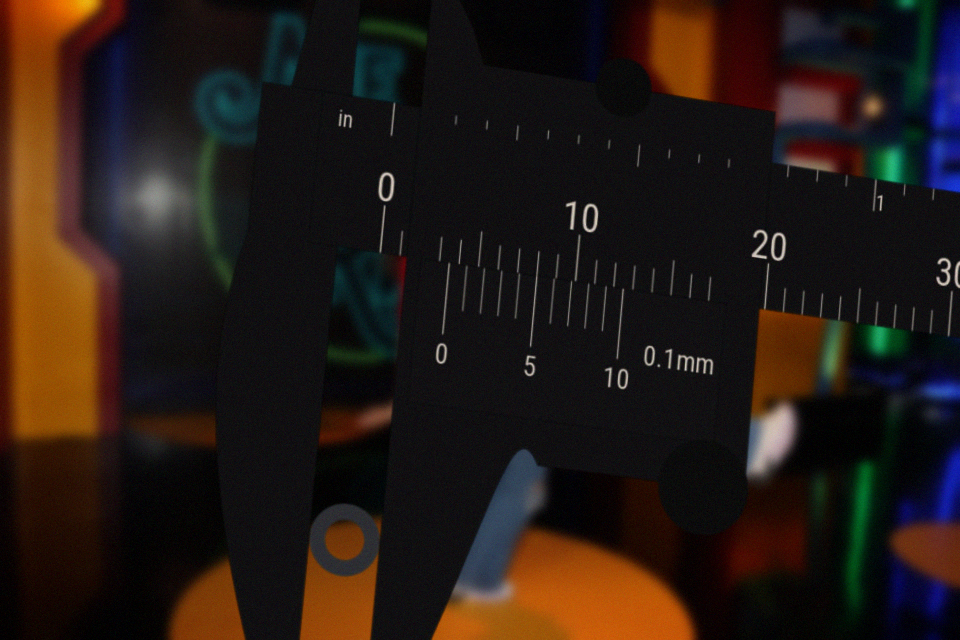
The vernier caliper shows 3.5 mm
